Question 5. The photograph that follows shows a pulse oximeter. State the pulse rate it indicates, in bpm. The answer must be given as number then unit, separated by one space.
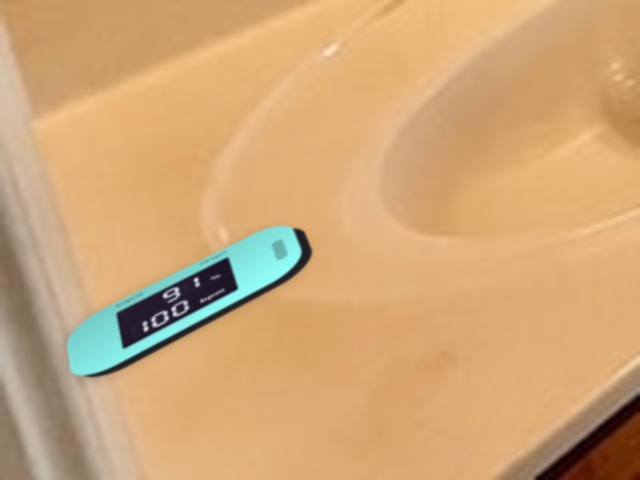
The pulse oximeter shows 100 bpm
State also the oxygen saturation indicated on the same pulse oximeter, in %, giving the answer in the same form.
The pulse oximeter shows 91 %
